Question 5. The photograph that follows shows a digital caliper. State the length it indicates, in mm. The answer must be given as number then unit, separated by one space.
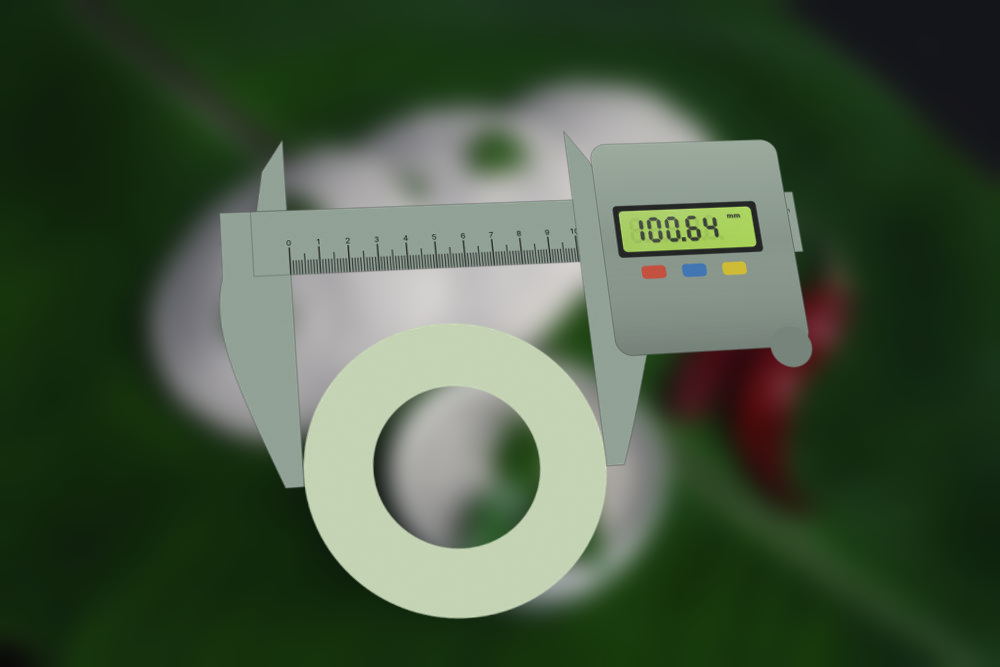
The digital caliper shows 100.64 mm
